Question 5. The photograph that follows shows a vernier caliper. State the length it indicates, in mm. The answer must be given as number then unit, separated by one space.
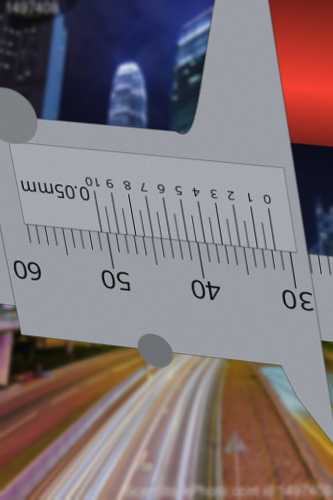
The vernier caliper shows 31.6 mm
